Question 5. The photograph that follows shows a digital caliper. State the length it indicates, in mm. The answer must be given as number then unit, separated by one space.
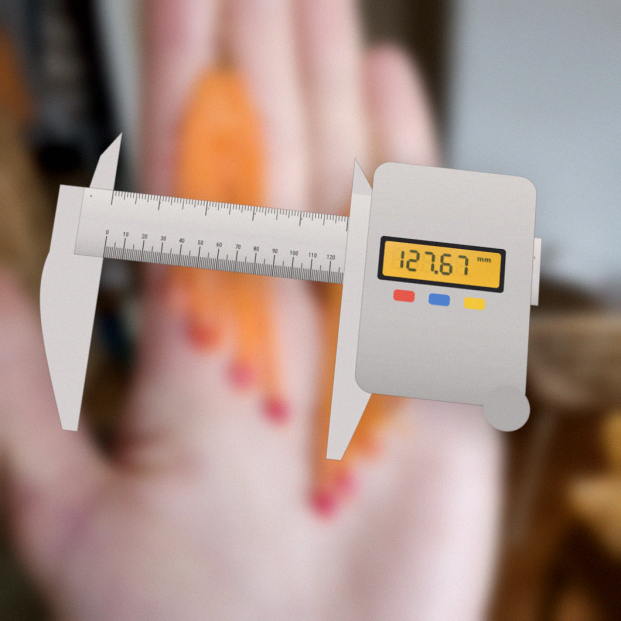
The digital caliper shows 127.67 mm
